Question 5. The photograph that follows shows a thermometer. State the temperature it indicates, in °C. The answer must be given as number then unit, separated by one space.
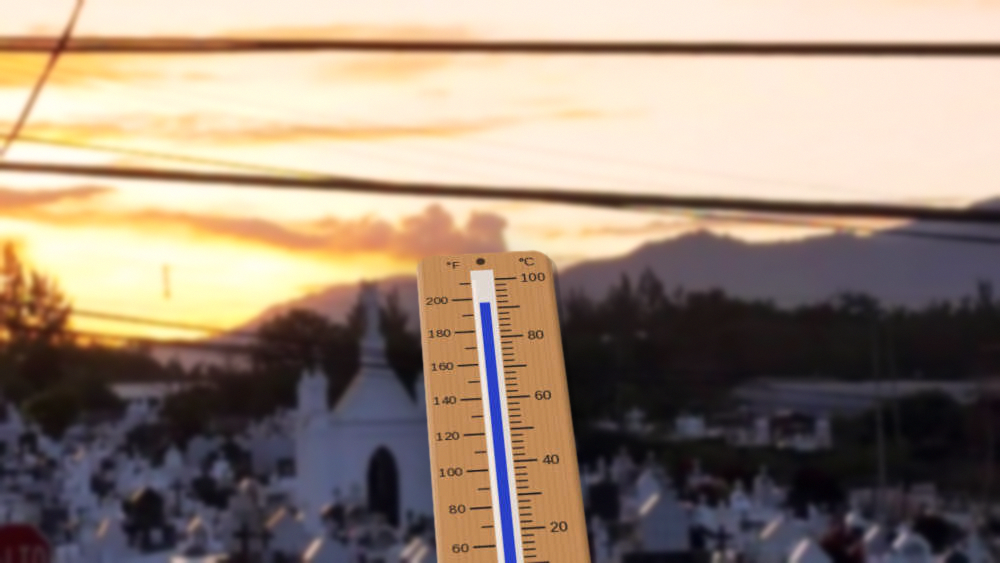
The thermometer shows 92 °C
